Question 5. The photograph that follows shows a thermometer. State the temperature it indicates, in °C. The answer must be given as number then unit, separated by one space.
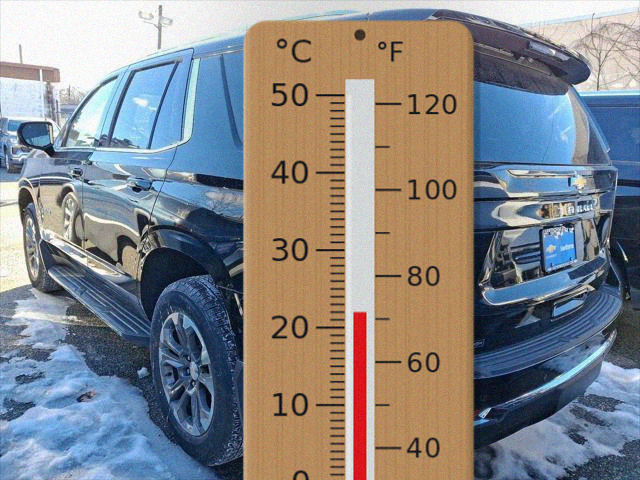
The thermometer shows 22 °C
